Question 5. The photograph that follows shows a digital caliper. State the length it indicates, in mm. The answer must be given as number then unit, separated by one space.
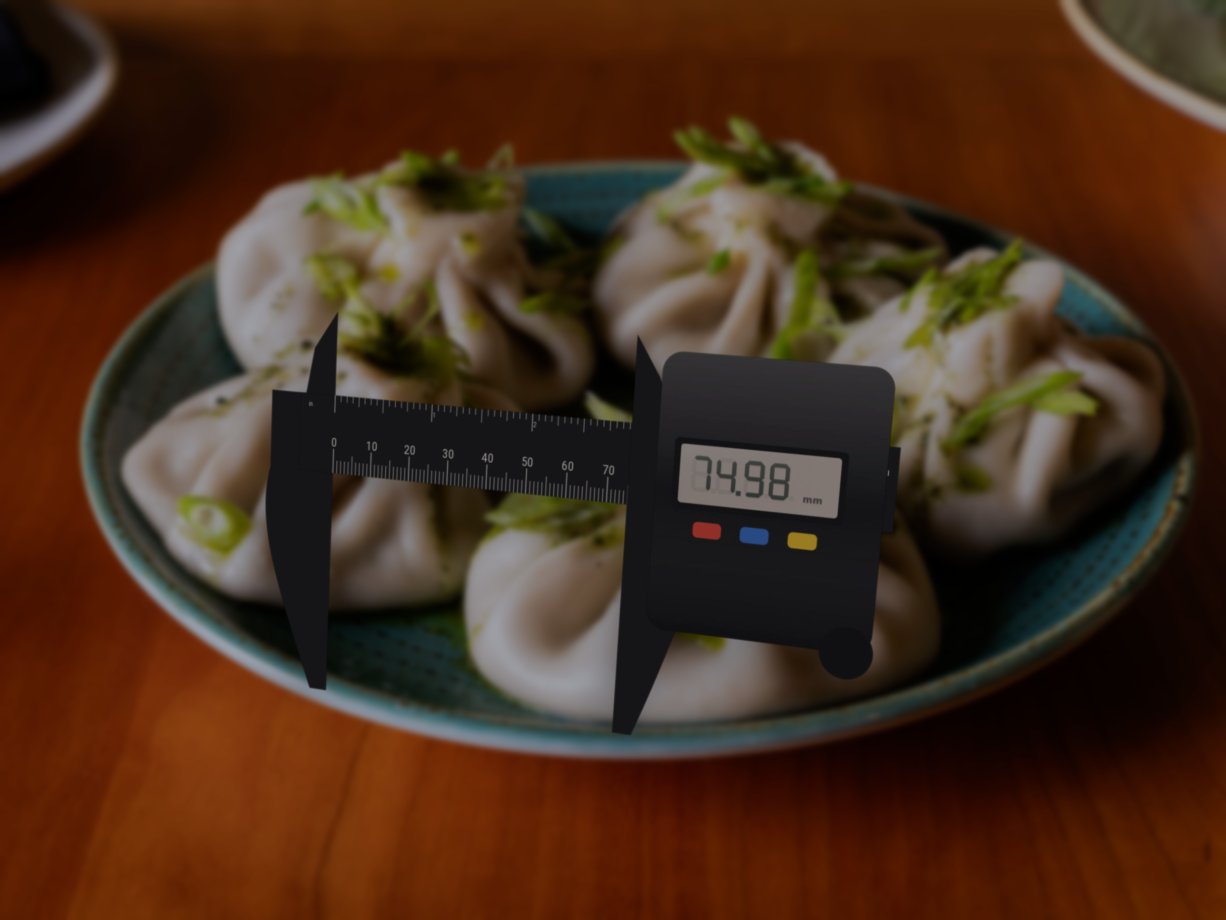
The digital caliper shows 74.98 mm
